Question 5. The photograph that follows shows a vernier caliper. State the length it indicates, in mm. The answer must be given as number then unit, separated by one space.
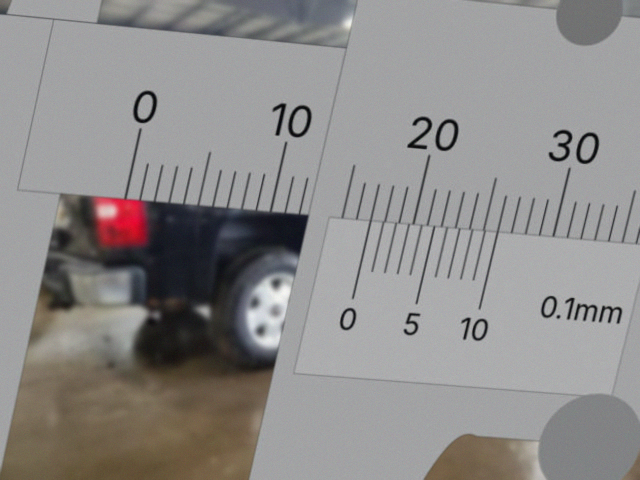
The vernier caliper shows 17.0 mm
